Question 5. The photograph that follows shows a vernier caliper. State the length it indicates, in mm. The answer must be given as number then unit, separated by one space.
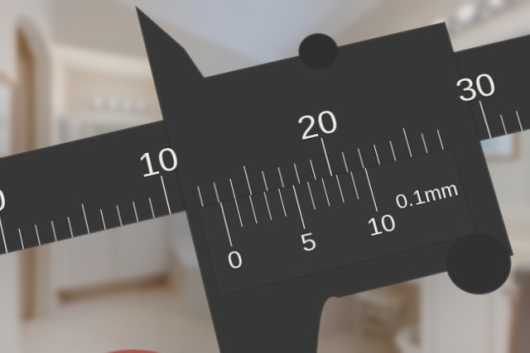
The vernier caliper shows 13.1 mm
